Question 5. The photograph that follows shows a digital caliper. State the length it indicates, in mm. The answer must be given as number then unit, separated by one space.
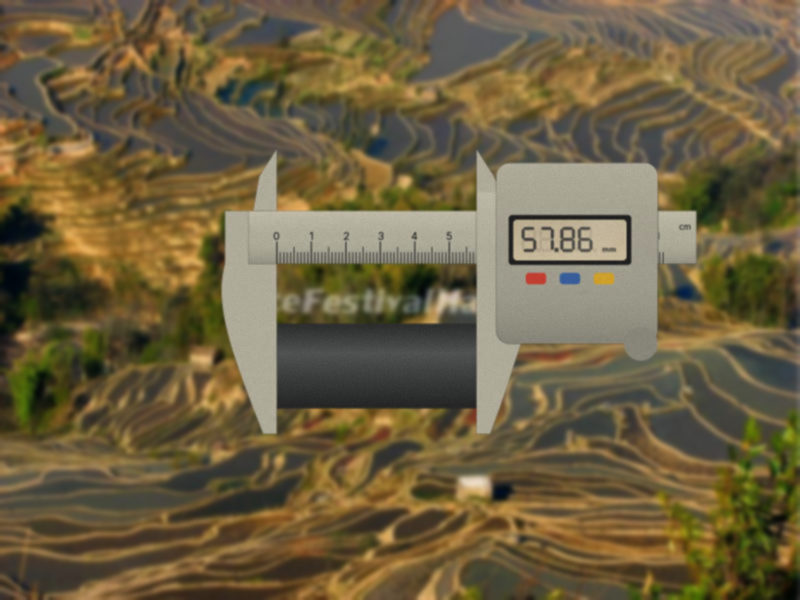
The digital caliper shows 57.86 mm
